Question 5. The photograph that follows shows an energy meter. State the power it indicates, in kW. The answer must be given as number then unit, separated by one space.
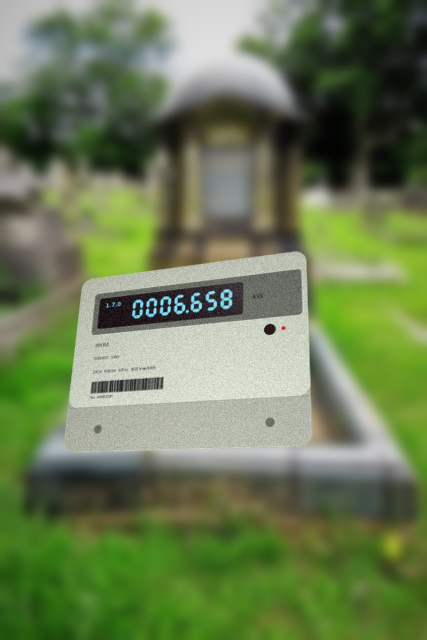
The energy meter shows 6.658 kW
